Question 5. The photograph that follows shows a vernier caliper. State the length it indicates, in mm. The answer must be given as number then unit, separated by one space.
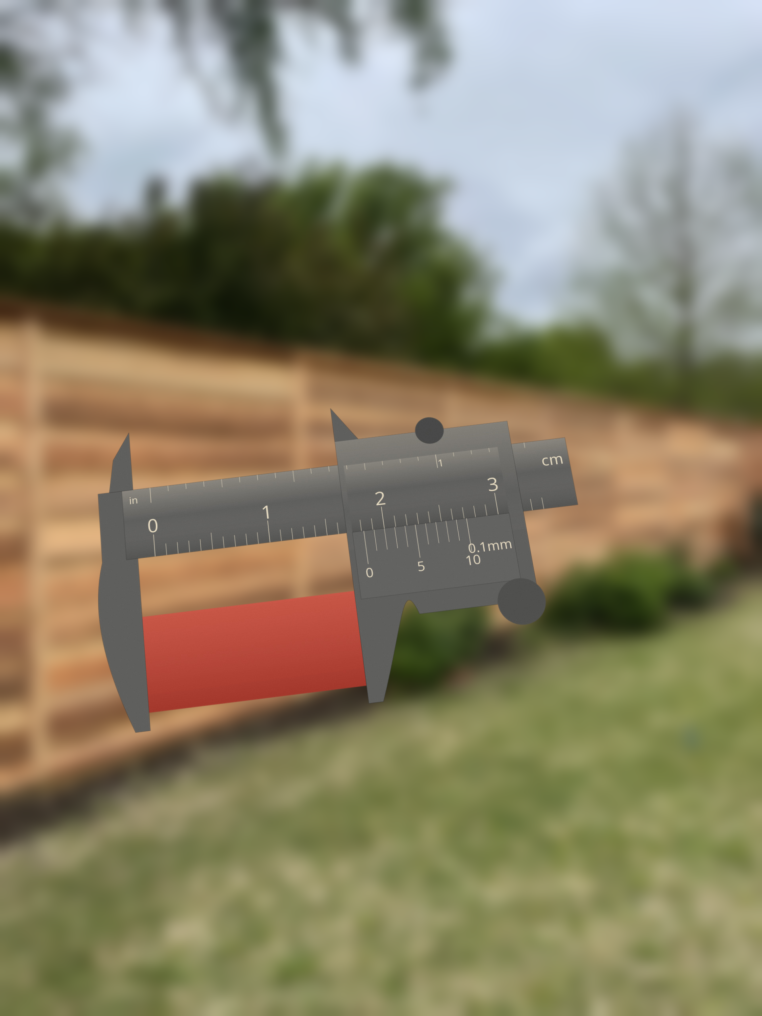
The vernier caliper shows 18.2 mm
